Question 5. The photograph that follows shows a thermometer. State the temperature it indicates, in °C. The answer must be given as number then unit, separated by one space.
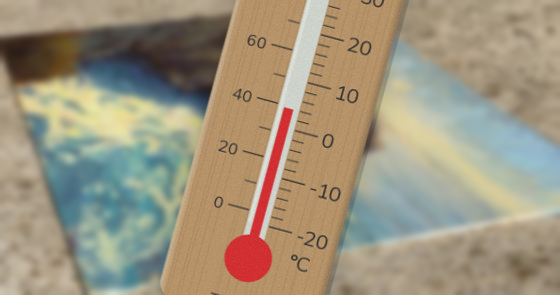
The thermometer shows 4 °C
